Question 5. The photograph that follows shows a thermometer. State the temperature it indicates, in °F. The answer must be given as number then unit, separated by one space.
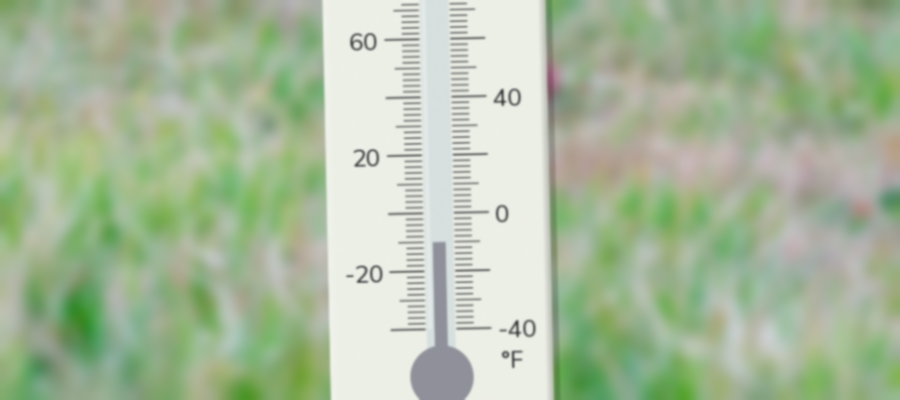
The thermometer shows -10 °F
